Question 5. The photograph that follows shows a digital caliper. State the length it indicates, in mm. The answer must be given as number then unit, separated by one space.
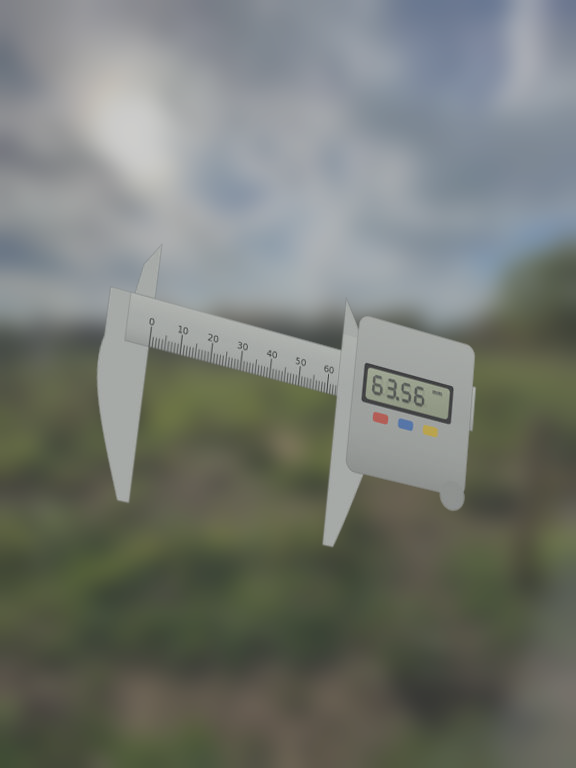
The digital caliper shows 63.56 mm
